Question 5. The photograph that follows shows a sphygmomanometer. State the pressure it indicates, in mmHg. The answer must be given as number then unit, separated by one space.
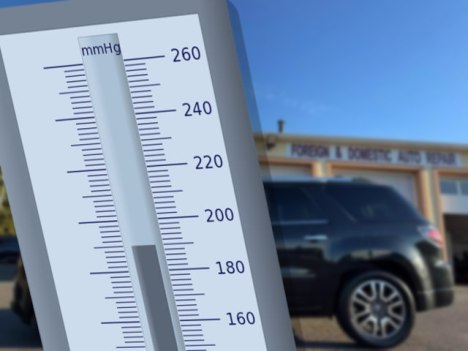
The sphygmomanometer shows 190 mmHg
